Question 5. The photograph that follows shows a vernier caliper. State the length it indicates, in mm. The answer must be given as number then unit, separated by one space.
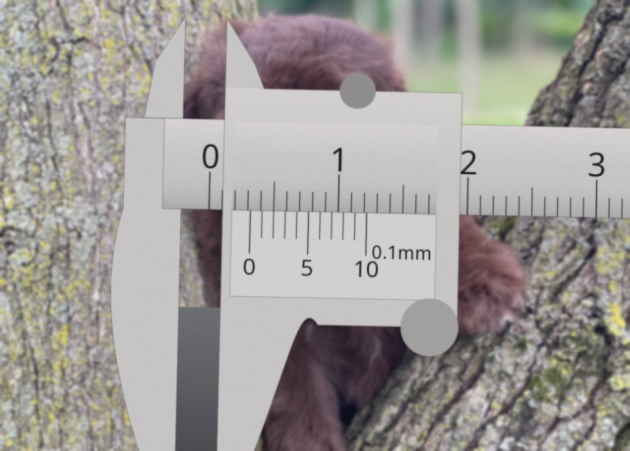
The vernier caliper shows 3.2 mm
